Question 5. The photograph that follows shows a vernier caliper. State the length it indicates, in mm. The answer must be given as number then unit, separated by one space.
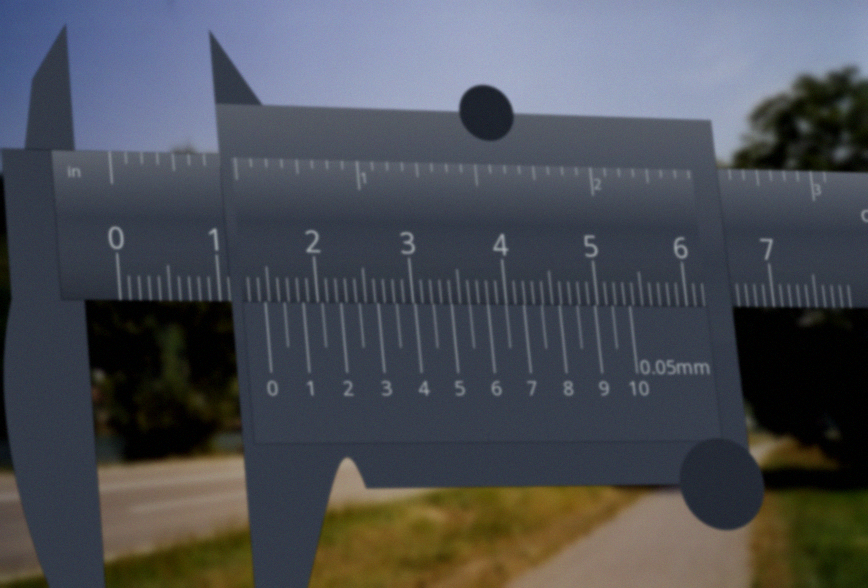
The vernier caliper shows 14.6 mm
